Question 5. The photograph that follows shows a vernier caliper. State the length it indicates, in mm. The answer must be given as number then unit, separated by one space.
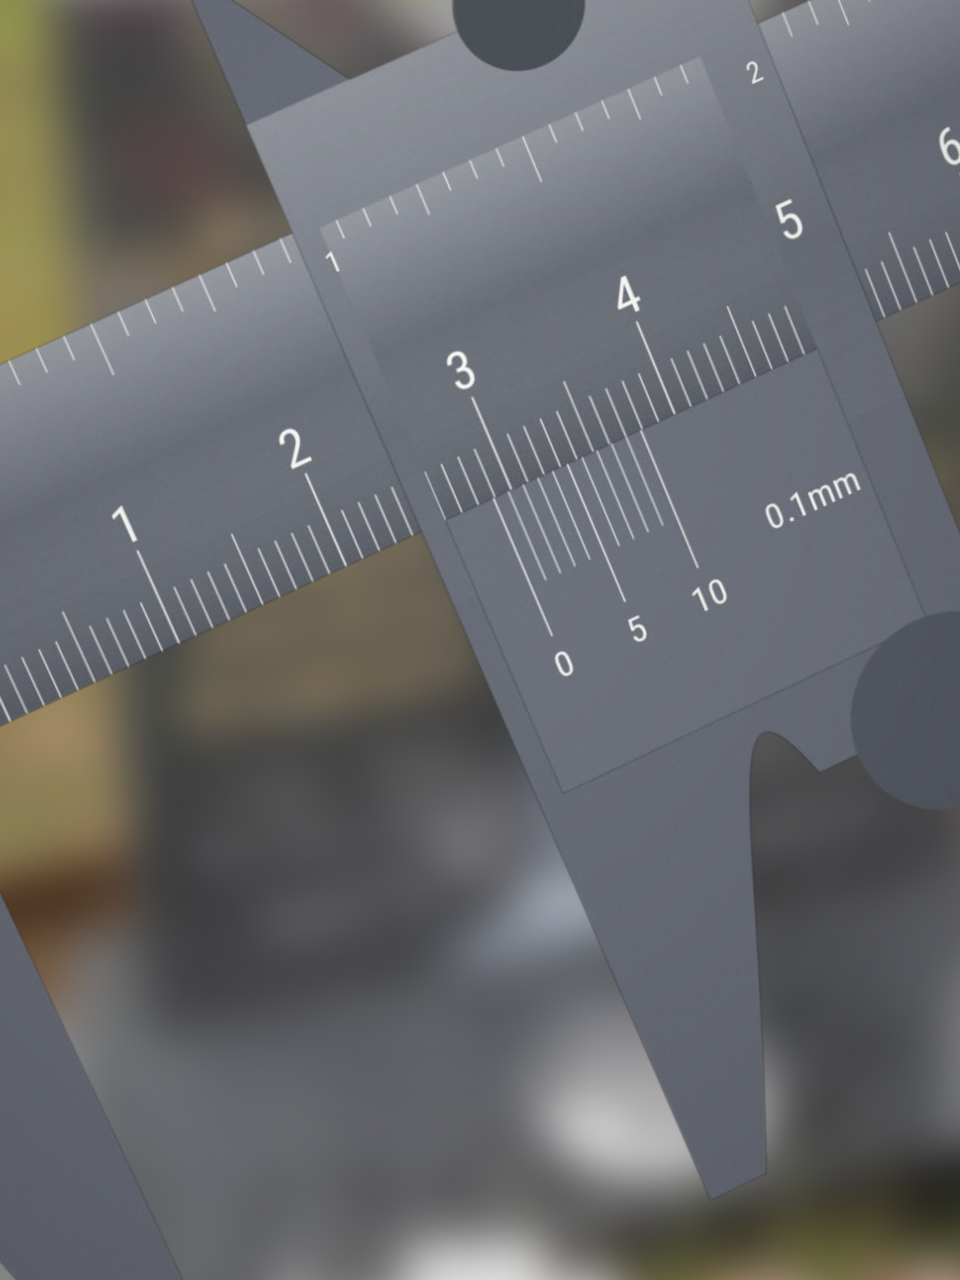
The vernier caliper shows 28.9 mm
